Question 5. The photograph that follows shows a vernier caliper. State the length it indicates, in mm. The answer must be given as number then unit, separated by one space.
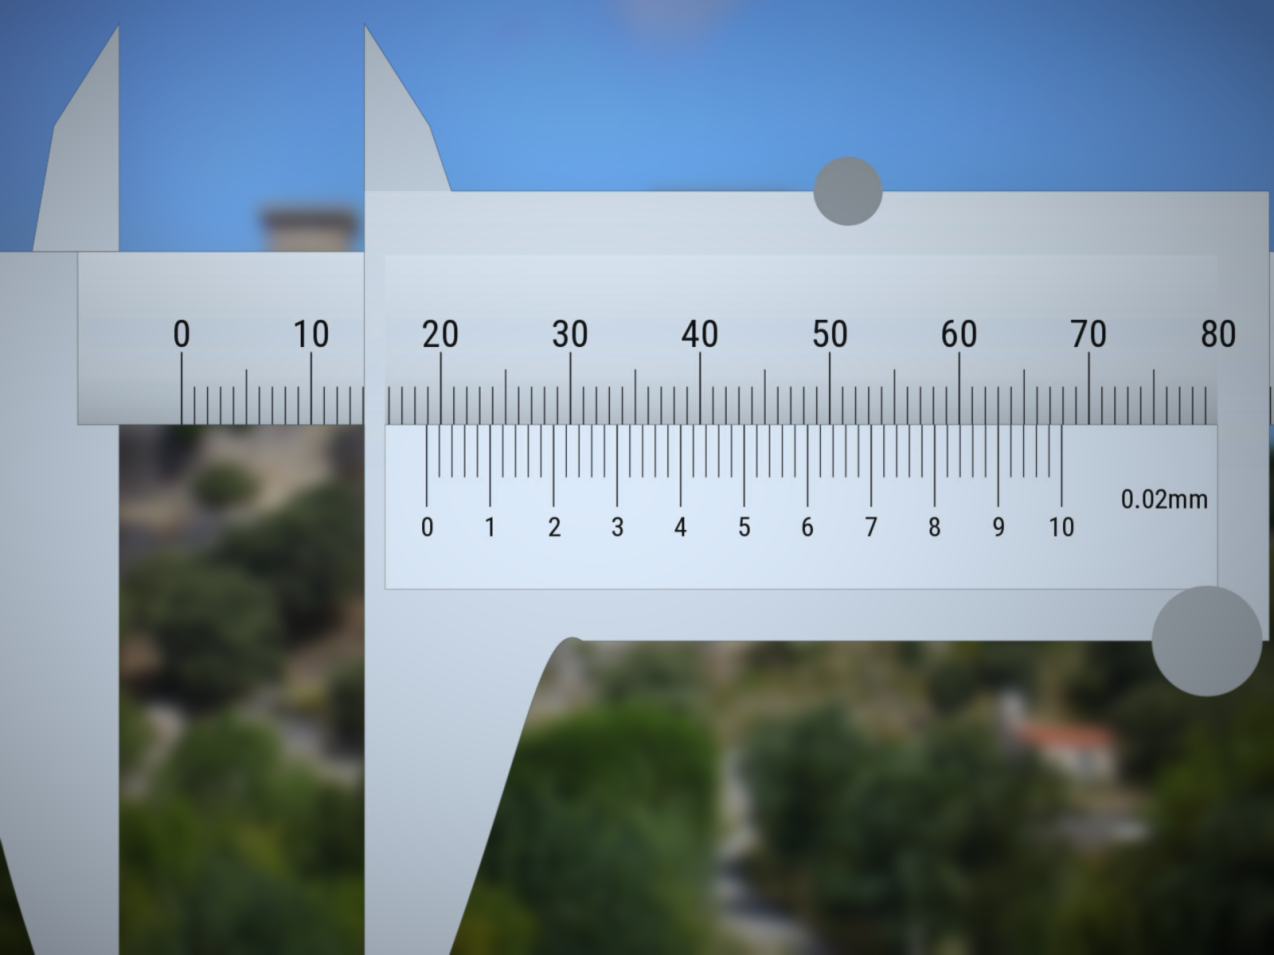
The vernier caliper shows 18.9 mm
